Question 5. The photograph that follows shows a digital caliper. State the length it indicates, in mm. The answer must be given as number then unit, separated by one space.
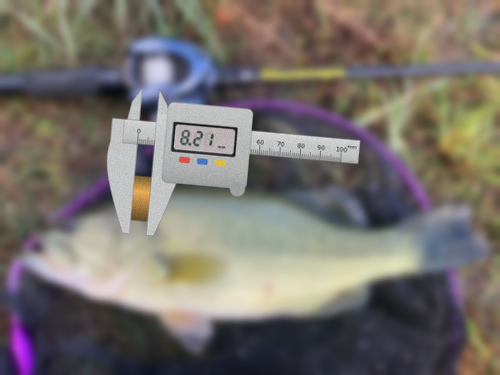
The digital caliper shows 8.21 mm
